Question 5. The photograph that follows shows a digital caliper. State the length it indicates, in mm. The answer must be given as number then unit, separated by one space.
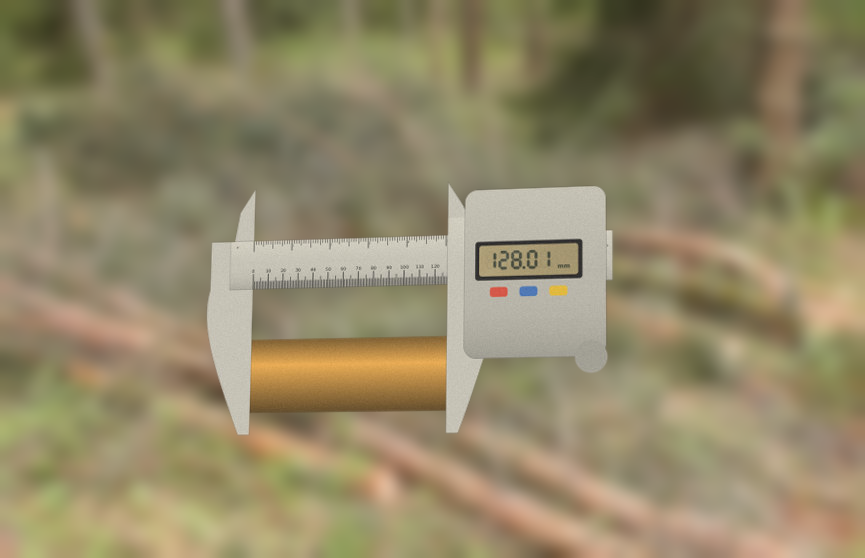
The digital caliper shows 128.01 mm
